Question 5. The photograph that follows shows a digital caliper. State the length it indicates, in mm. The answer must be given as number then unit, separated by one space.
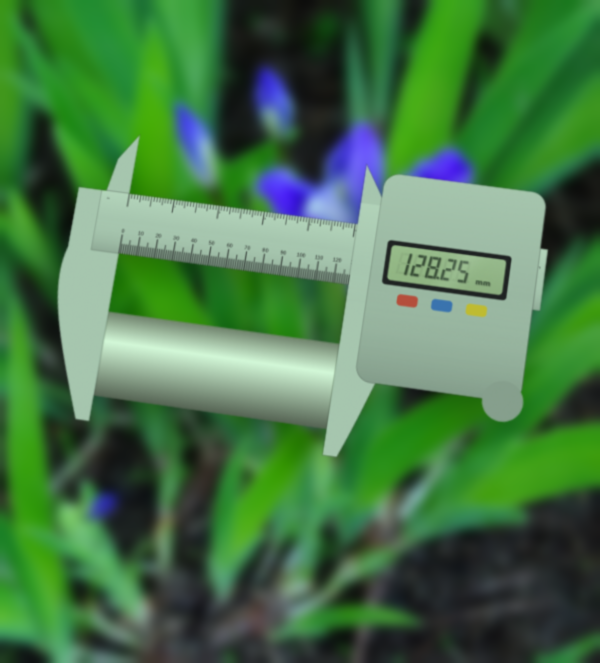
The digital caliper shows 128.25 mm
